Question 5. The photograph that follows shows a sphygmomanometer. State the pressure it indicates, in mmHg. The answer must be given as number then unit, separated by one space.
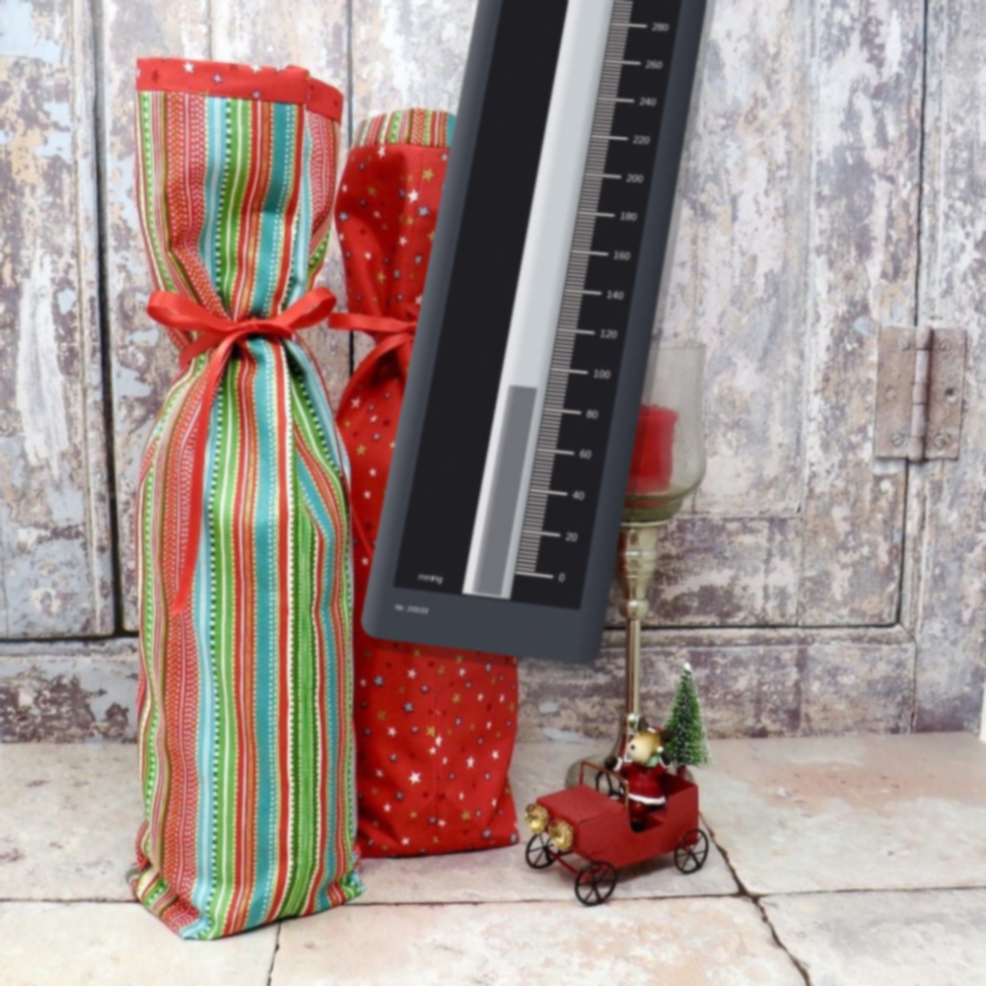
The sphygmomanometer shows 90 mmHg
